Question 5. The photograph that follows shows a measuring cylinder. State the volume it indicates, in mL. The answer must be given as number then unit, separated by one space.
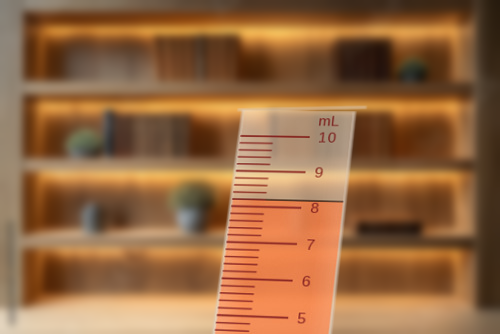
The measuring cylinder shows 8.2 mL
